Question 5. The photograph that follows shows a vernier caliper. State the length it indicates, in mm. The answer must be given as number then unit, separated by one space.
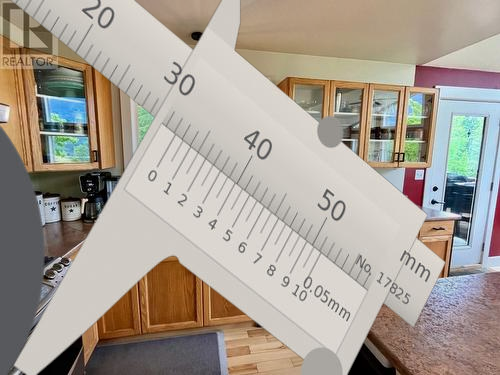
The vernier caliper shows 32.2 mm
